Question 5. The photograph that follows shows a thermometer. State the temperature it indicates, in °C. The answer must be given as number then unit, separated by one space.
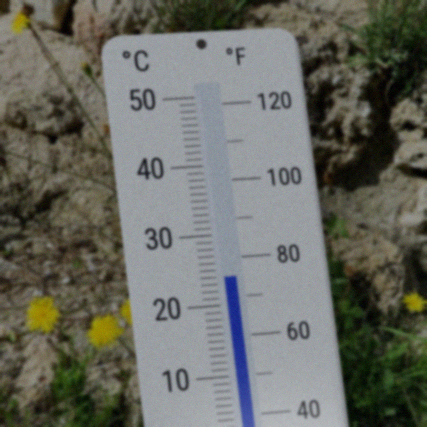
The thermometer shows 24 °C
